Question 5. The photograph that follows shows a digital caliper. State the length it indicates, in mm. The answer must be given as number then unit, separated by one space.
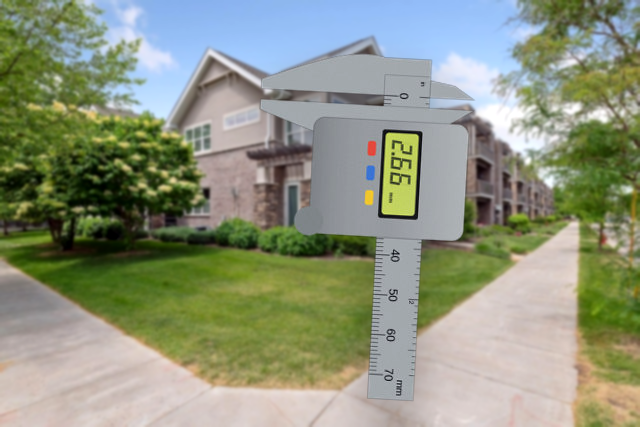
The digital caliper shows 2.66 mm
